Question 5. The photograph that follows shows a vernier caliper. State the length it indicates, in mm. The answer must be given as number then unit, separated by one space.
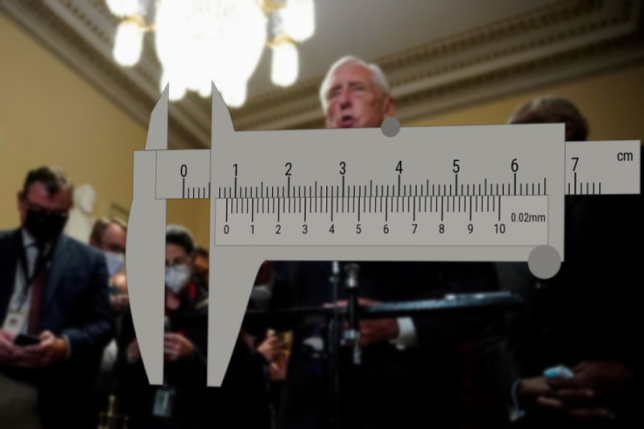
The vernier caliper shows 8.4 mm
